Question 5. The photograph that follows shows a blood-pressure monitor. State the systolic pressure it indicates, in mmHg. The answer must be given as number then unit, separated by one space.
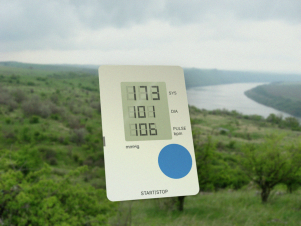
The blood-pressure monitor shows 173 mmHg
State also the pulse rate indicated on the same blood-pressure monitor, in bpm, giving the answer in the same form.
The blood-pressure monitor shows 106 bpm
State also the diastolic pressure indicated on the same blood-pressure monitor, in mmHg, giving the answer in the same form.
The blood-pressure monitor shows 101 mmHg
